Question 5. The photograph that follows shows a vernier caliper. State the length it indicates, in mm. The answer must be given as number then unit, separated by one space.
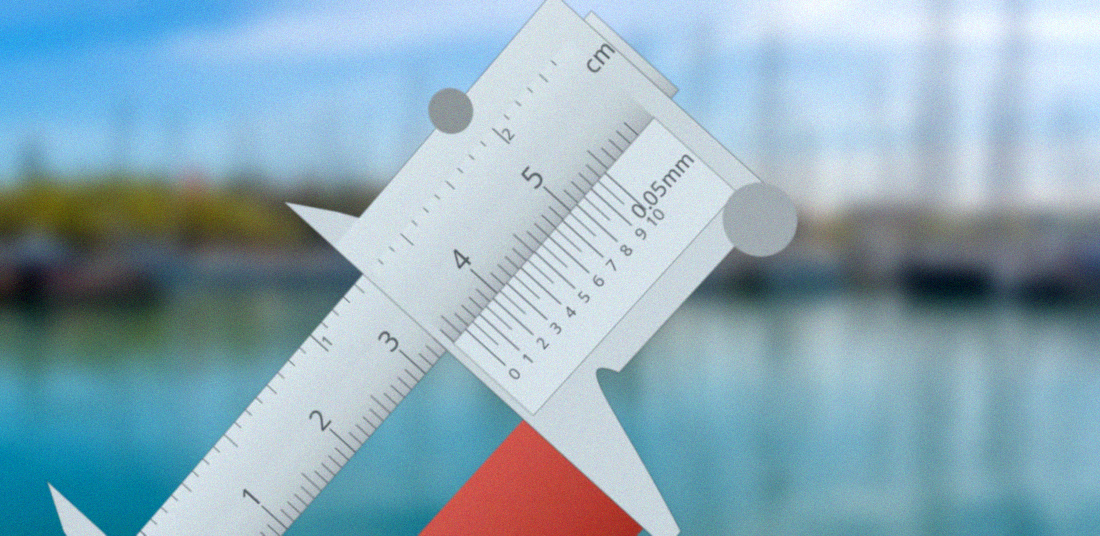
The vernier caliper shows 35.6 mm
